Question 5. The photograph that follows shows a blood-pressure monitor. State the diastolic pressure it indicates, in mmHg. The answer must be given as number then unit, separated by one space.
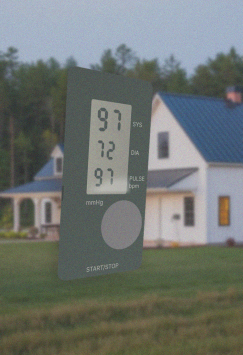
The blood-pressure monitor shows 72 mmHg
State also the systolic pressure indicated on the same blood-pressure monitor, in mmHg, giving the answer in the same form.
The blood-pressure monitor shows 97 mmHg
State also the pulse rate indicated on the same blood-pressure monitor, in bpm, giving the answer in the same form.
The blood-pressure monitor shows 97 bpm
